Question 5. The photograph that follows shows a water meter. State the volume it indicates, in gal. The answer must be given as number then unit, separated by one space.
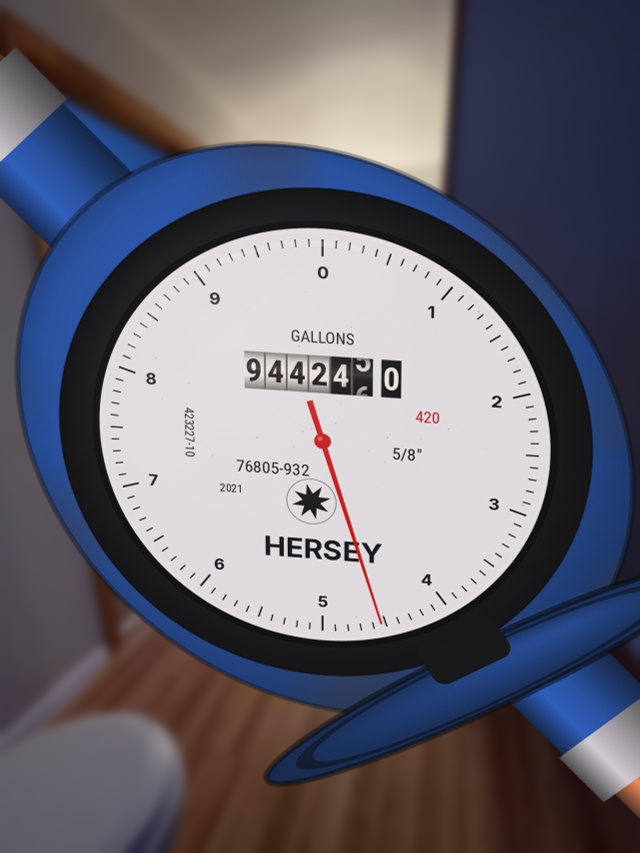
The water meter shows 9442454.5 gal
